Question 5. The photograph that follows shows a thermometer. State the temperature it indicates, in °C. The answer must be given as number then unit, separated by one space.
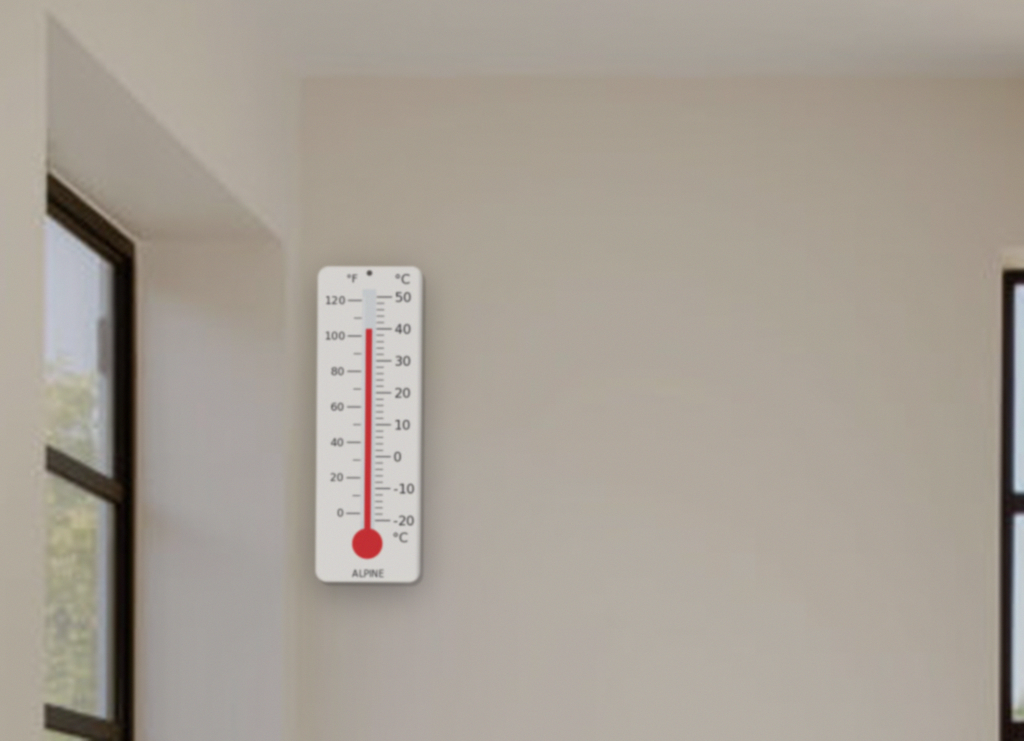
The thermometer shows 40 °C
